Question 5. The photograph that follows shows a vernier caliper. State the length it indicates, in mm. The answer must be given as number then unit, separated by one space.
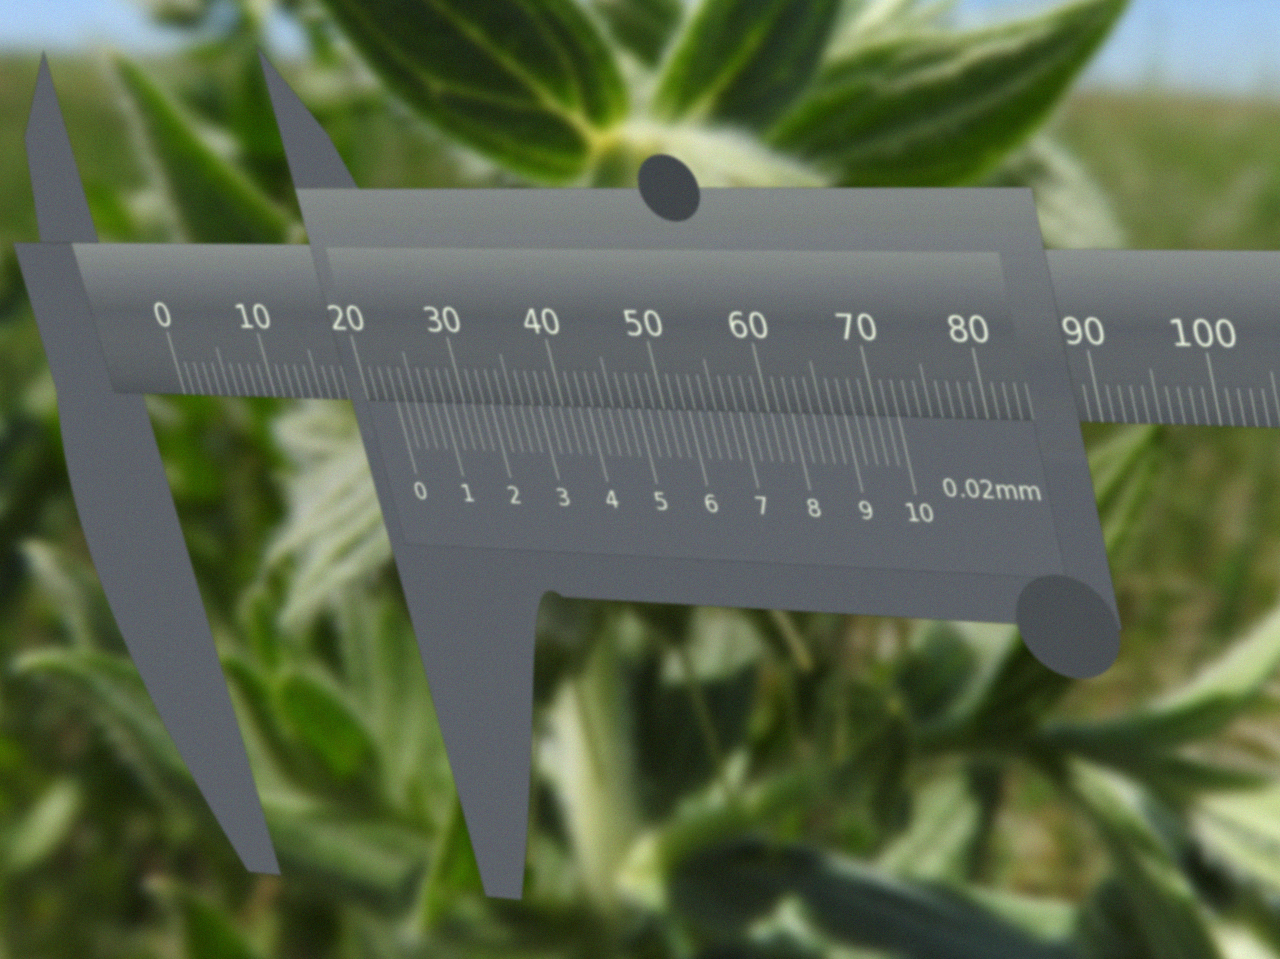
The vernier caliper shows 23.0 mm
